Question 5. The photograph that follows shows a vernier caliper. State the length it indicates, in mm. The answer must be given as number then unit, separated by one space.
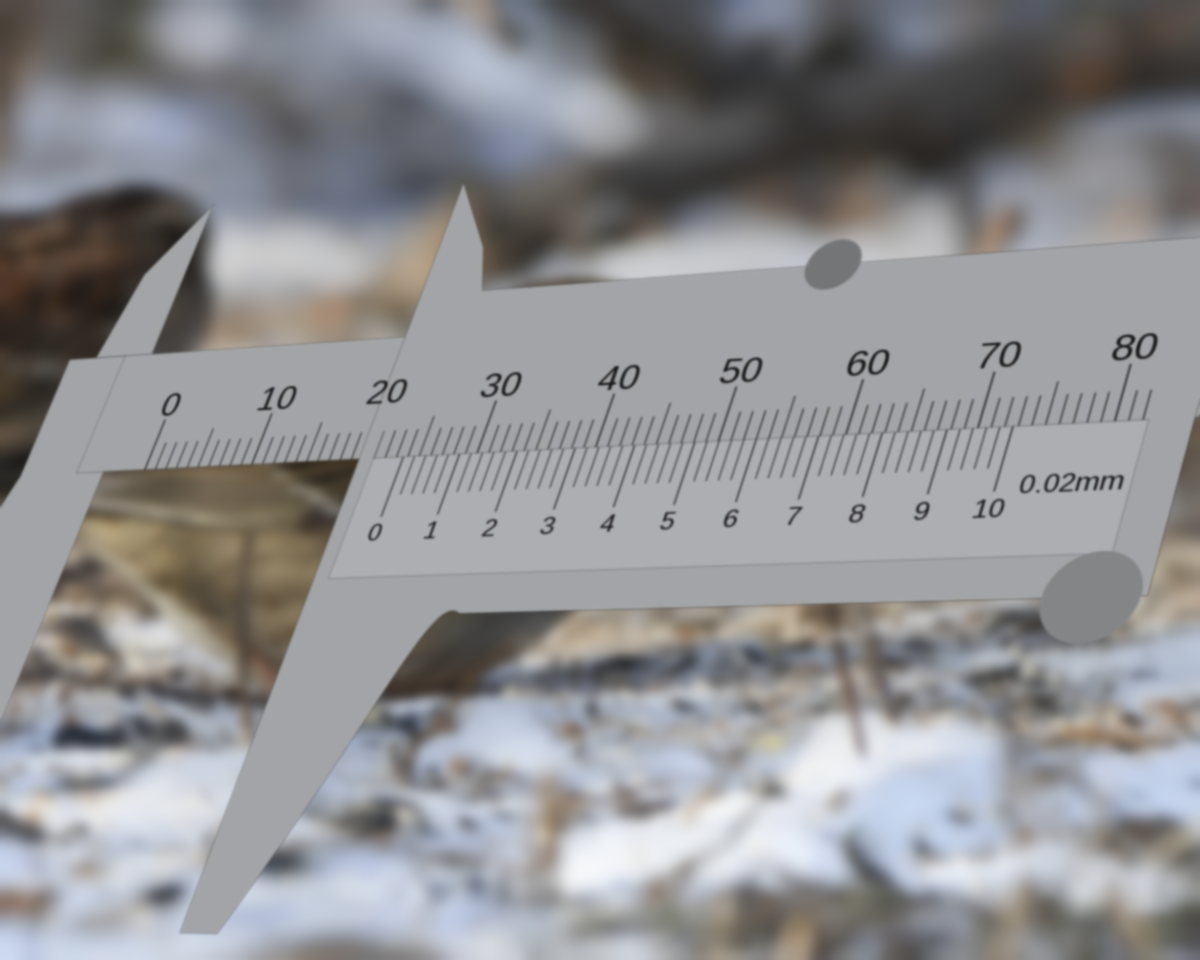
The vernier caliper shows 23.6 mm
